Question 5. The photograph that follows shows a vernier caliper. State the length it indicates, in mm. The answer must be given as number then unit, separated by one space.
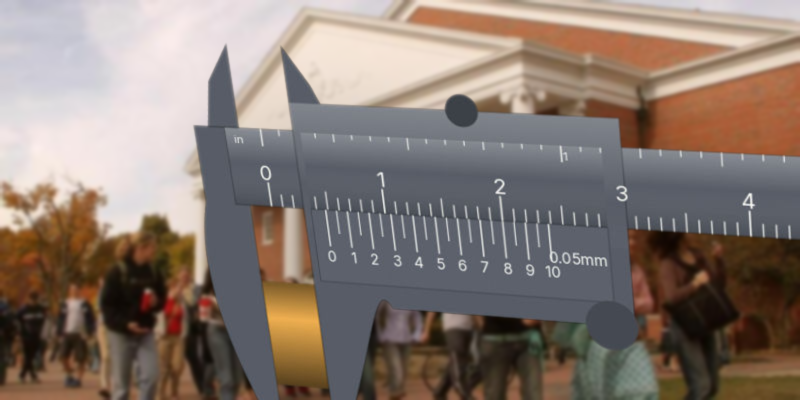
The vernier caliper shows 4.8 mm
